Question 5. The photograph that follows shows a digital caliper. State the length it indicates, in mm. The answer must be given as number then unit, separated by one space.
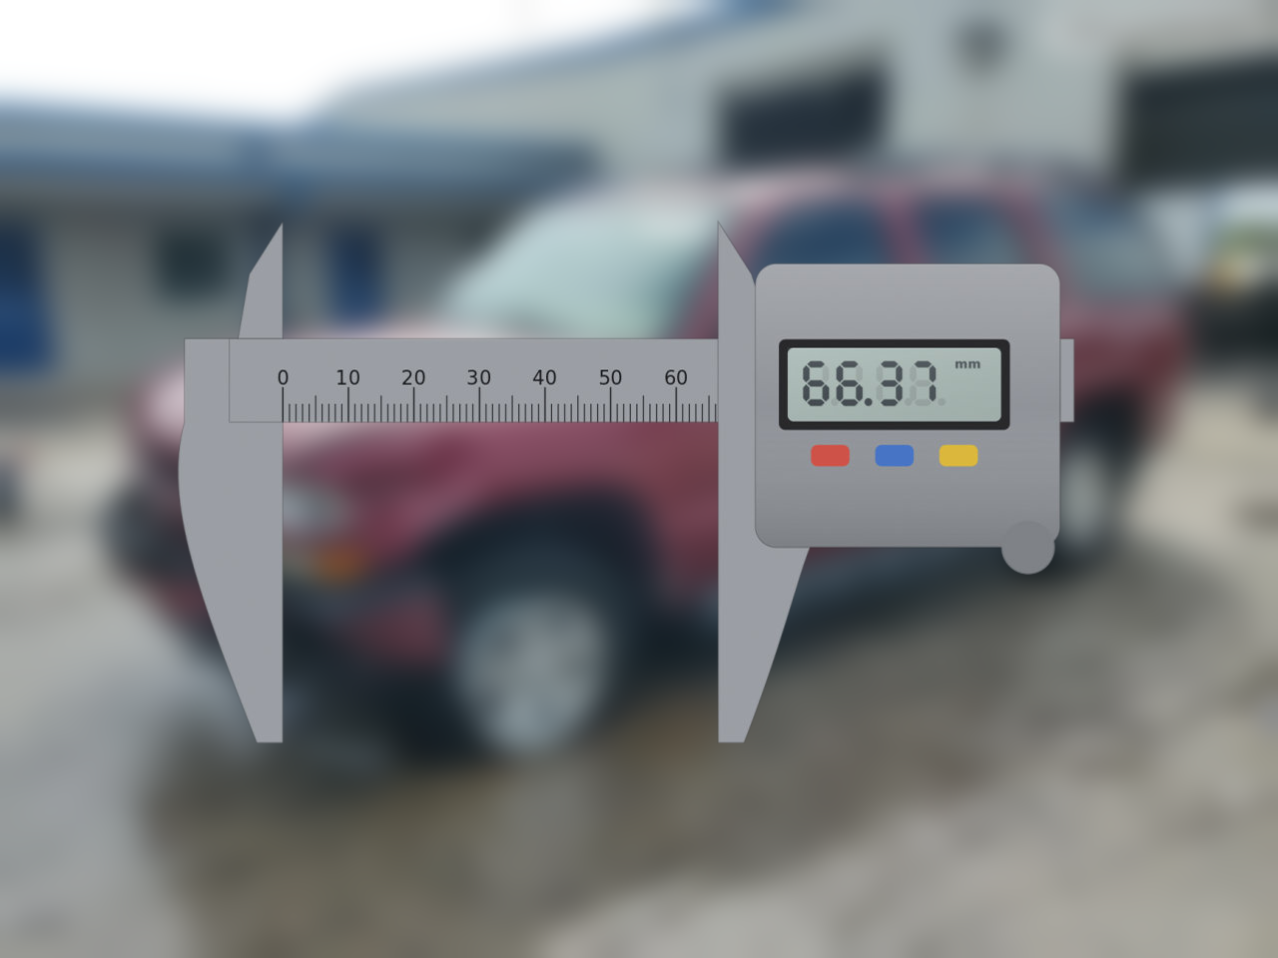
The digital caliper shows 66.37 mm
